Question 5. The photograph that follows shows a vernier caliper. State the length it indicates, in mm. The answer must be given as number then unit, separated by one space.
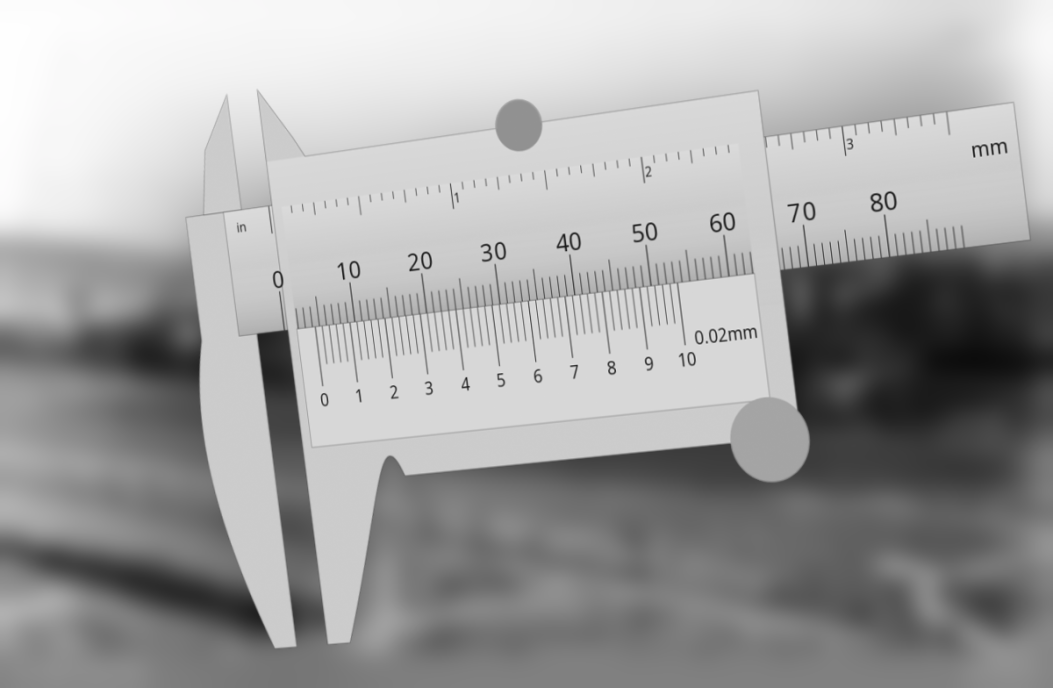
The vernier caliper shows 4.4 mm
